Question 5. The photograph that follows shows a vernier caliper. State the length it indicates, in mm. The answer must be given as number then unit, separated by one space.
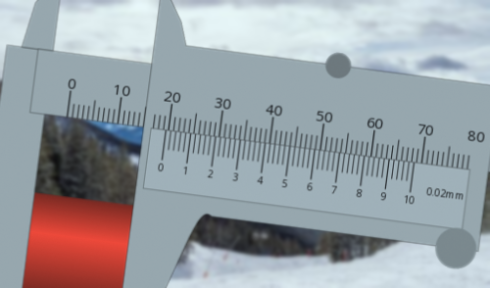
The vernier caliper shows 19.5 mm
